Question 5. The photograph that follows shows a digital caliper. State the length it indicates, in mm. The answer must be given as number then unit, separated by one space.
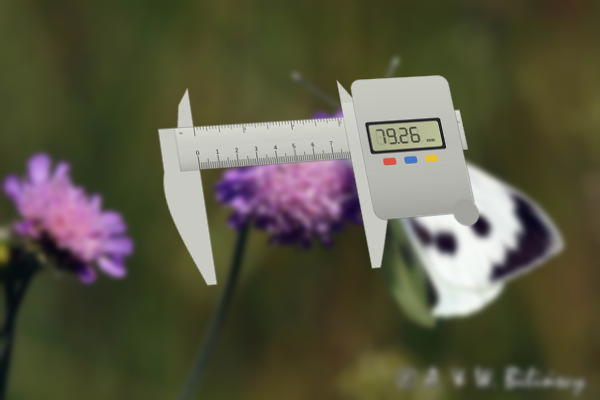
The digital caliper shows 79.26 mm
